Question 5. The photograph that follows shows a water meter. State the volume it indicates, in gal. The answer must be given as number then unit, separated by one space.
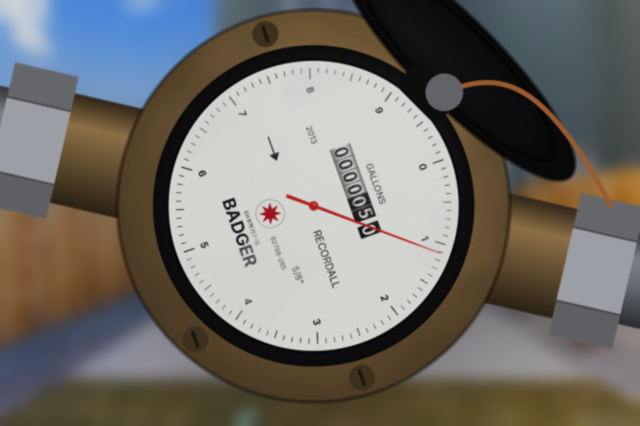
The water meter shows 51.1 gal
